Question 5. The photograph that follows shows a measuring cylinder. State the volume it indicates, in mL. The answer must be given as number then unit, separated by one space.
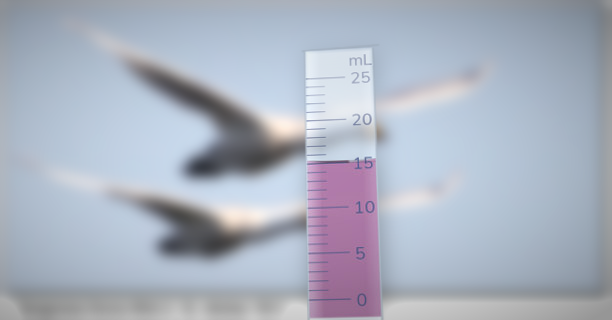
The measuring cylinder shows 15 mL
